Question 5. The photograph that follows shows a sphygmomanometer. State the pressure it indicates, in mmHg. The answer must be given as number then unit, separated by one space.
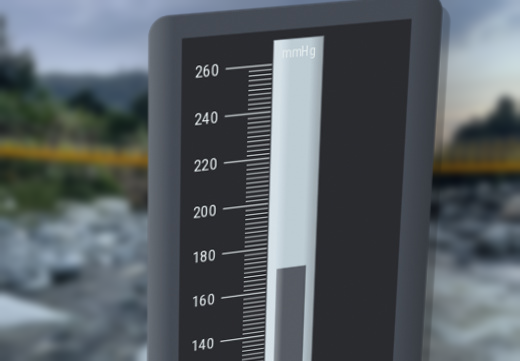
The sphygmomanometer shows 170 mmHg
